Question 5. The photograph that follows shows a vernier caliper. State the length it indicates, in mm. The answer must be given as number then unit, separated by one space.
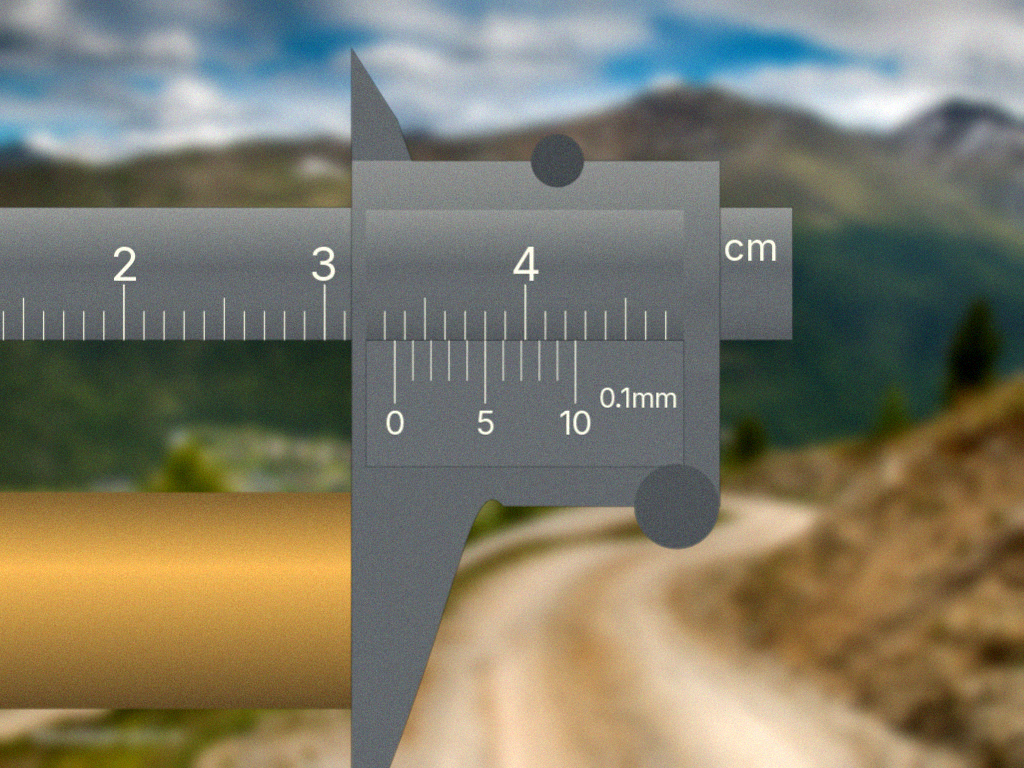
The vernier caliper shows 33.5 mm
